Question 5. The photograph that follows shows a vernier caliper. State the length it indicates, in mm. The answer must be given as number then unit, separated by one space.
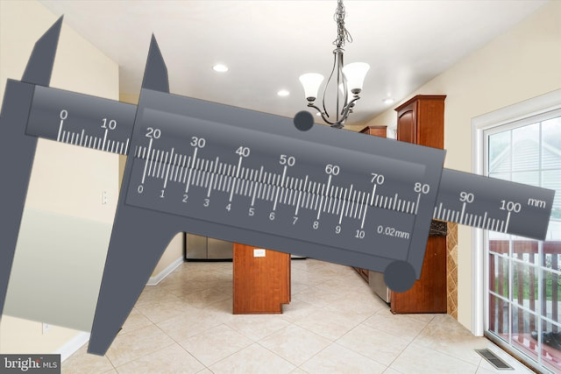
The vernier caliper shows 20.0 mm
